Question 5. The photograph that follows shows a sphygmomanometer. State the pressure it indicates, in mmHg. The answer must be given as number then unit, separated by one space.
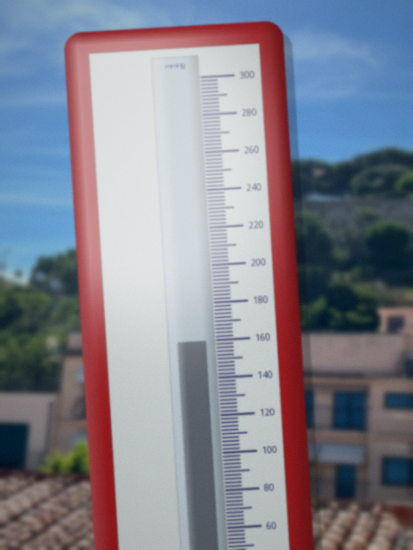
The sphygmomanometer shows 160 mmHg
